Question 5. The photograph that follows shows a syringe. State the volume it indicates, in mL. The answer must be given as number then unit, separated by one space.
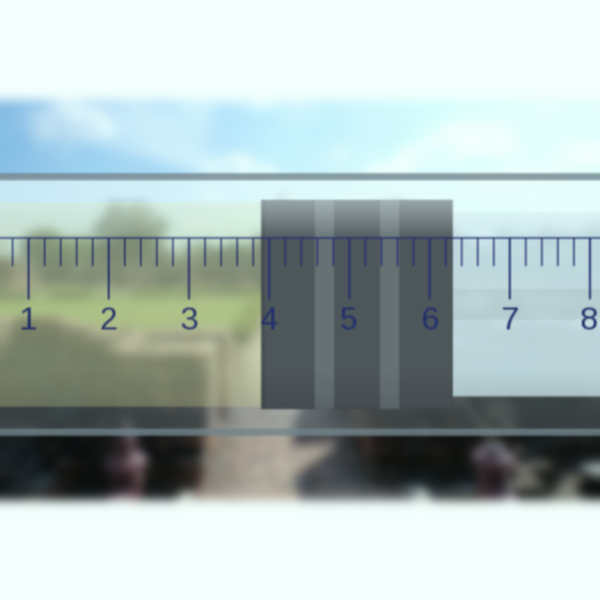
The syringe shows 3.9 mL
